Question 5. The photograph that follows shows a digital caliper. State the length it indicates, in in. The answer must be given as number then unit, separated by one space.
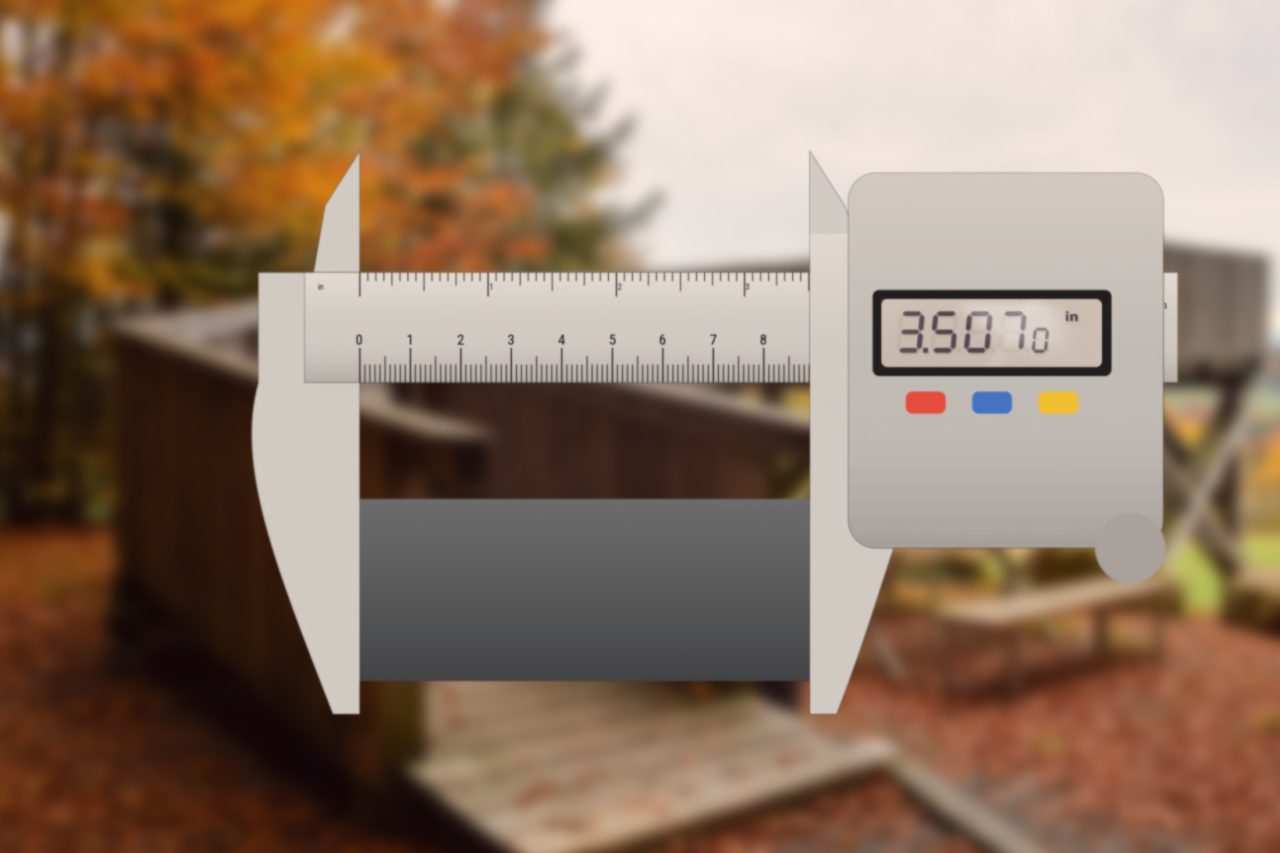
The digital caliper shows 3.5070 in
